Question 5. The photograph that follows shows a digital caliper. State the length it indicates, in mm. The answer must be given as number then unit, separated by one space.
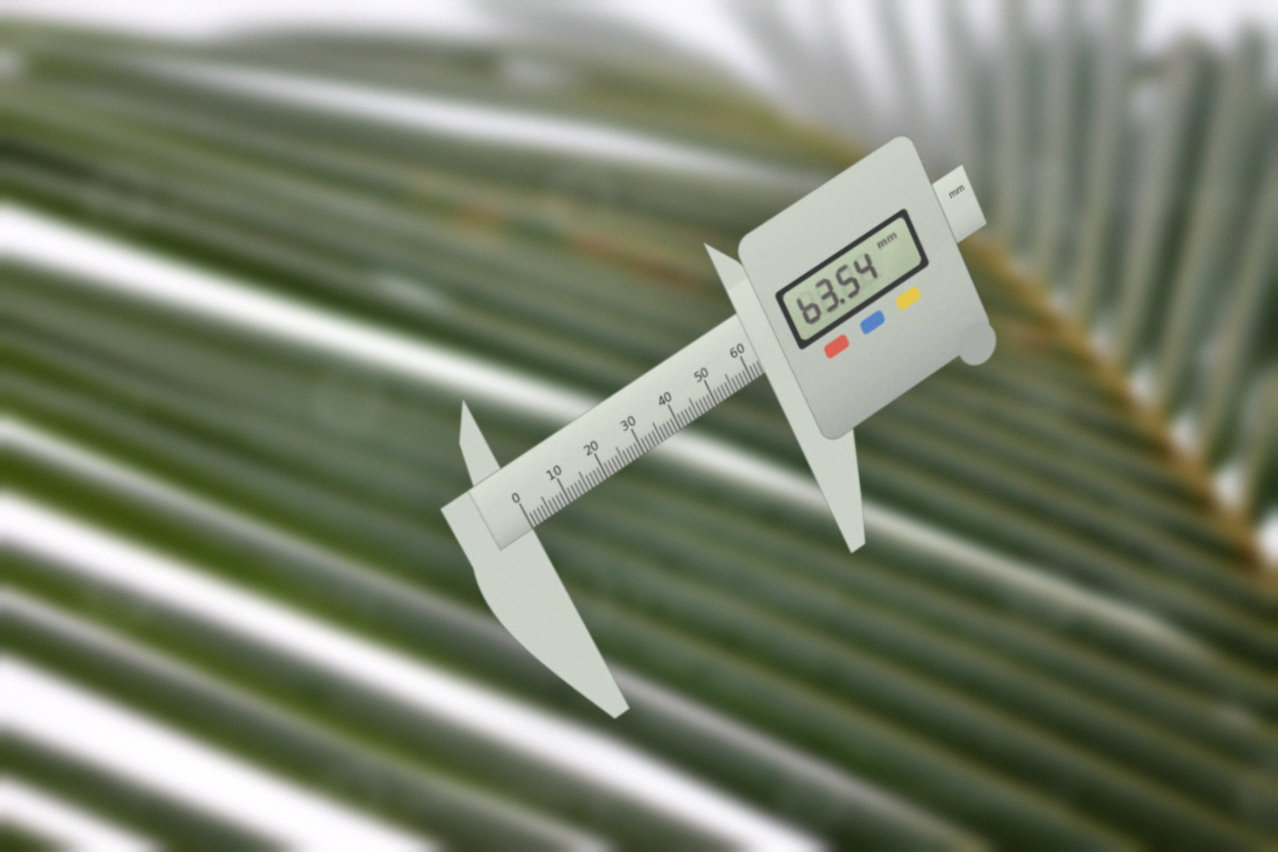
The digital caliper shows 63.54 mm
